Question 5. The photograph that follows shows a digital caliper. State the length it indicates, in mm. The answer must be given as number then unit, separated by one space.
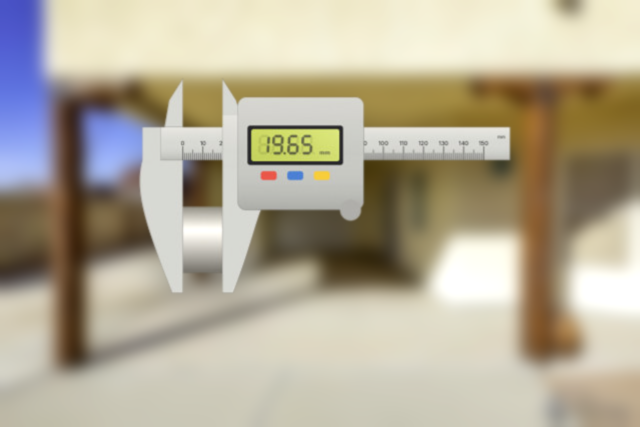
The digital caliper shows 19.65 mm
